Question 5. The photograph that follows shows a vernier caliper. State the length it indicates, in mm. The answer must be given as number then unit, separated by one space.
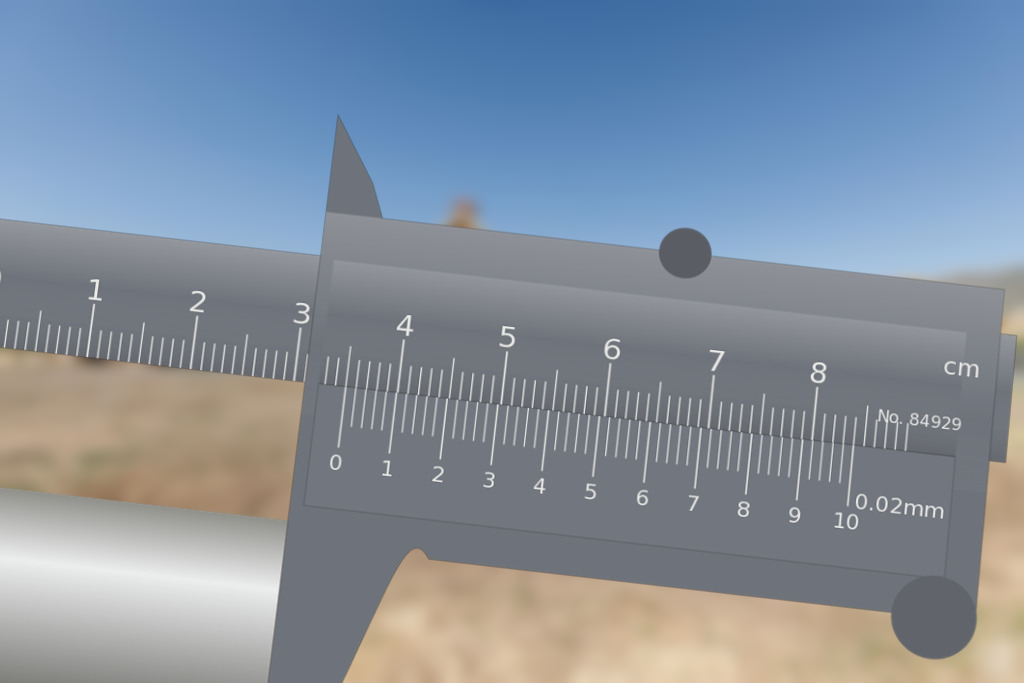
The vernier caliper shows 35.0 mm
